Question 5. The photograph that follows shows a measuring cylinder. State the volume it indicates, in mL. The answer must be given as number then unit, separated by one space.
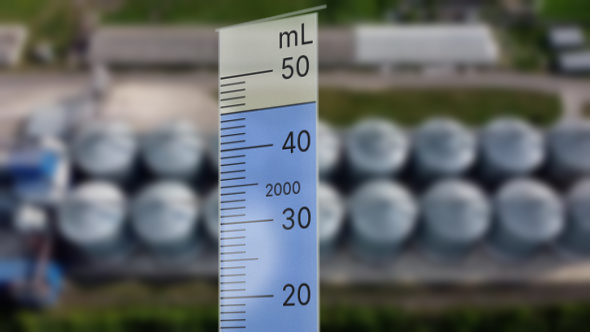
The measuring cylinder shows 45 mL
